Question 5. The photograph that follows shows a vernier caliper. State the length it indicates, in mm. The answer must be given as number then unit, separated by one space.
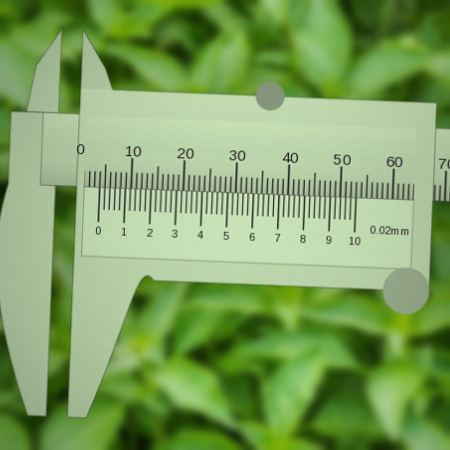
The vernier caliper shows 4.0 mm
